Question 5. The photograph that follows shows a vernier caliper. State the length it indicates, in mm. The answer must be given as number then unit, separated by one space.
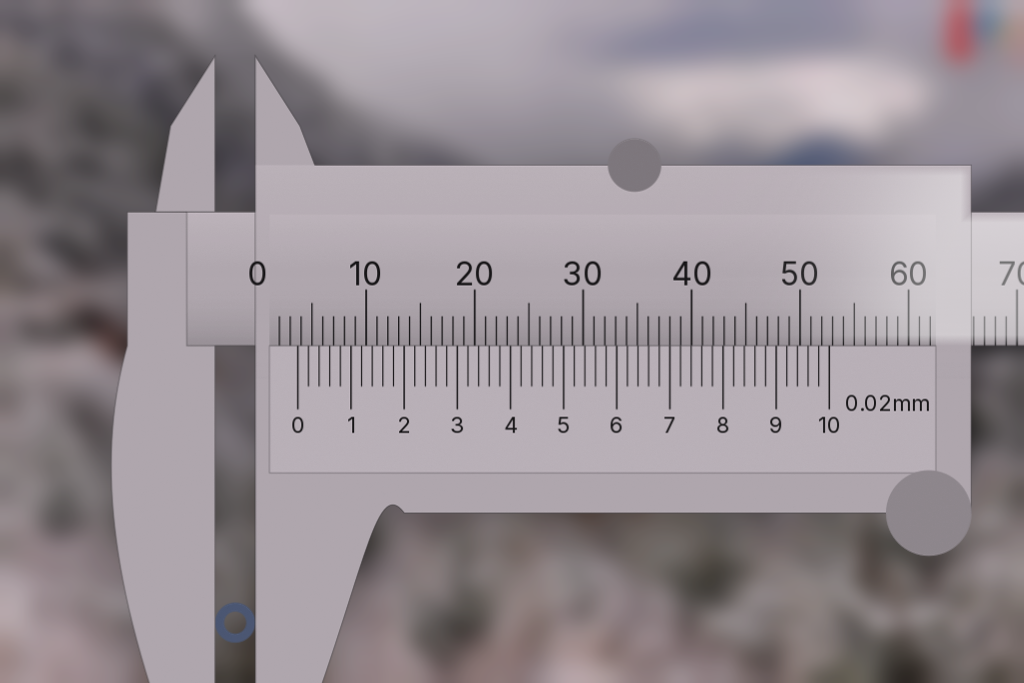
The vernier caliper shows 3.7 mm
